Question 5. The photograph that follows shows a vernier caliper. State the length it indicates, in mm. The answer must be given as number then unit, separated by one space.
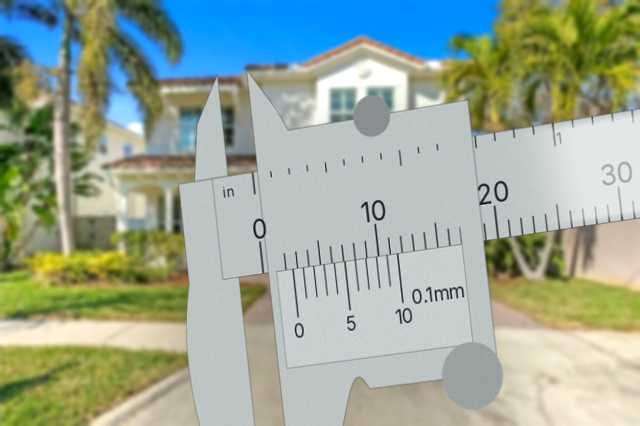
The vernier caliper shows 2.6 mm
